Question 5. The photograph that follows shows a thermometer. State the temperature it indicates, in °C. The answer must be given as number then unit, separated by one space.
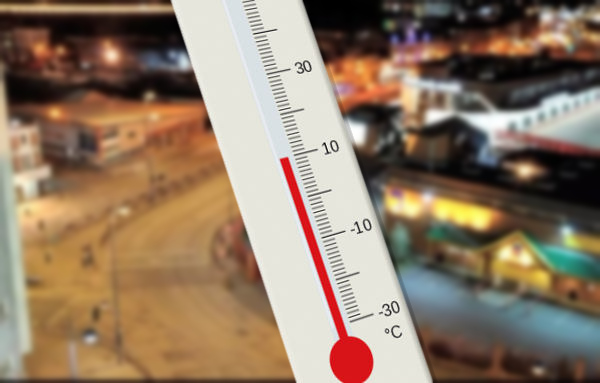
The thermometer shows 10 °C
